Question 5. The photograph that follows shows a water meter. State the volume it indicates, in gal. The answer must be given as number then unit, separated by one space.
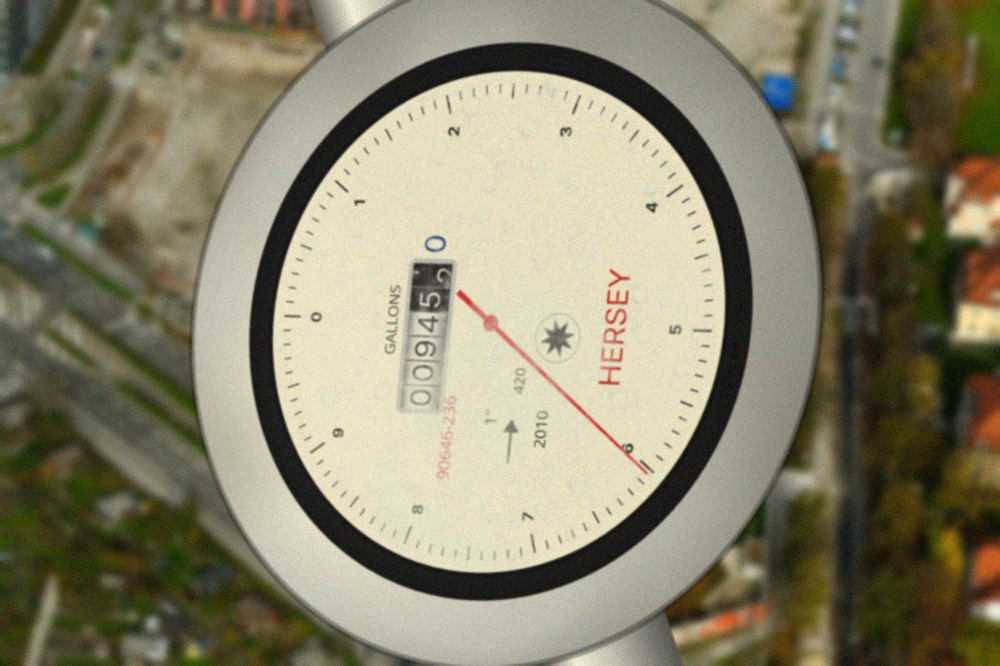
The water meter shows 94516.0 gal
